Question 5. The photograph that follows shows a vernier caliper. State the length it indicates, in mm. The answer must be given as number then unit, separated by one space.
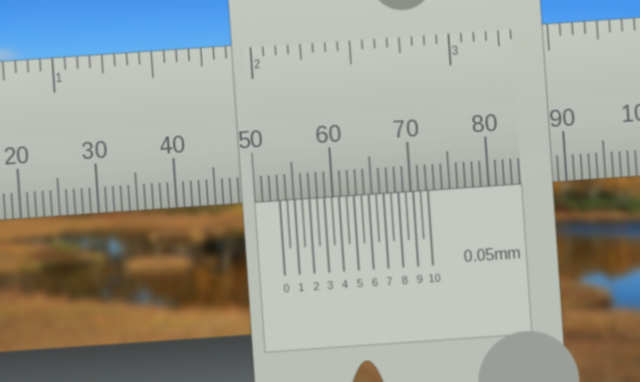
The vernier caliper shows 53.2 mm
